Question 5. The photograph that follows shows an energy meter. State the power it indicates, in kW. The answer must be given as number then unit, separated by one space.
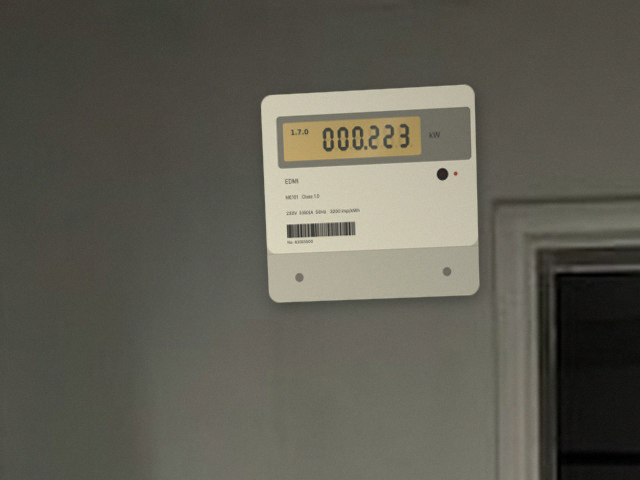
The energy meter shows 0.223 kW
